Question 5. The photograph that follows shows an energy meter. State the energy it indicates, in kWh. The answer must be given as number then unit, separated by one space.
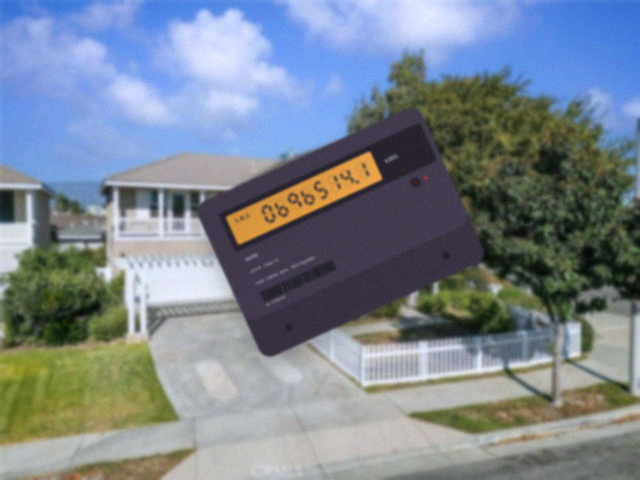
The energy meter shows 696514.1 kWh
